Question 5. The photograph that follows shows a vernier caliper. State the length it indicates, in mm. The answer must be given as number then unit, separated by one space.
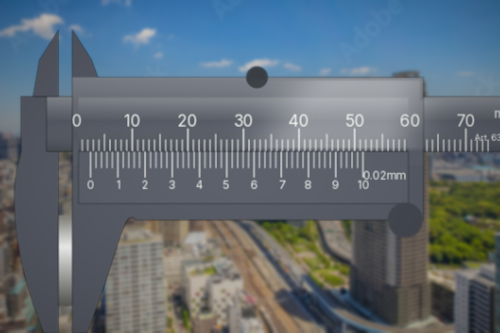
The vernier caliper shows 2.5 mm
